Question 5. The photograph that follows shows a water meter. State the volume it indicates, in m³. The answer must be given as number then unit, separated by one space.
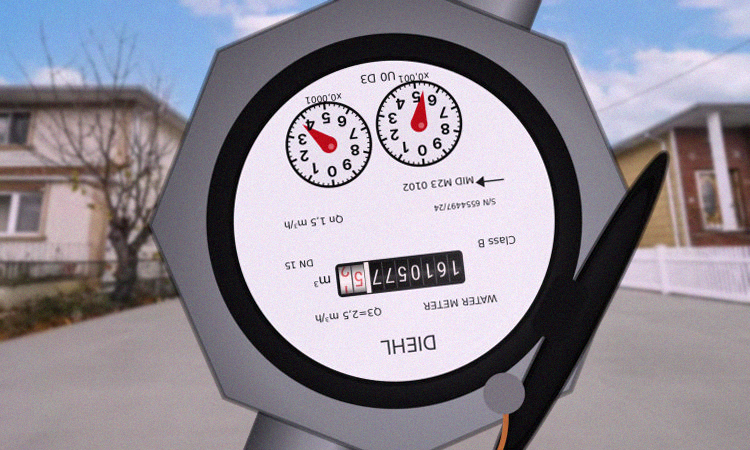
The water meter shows 1610577.5153 m³
